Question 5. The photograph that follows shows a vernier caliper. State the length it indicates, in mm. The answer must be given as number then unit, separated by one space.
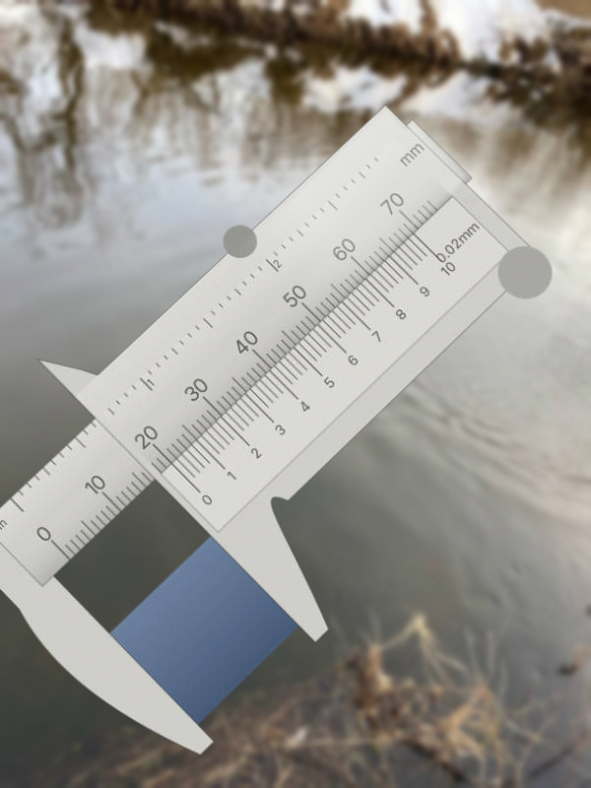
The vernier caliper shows 20.0 mm
